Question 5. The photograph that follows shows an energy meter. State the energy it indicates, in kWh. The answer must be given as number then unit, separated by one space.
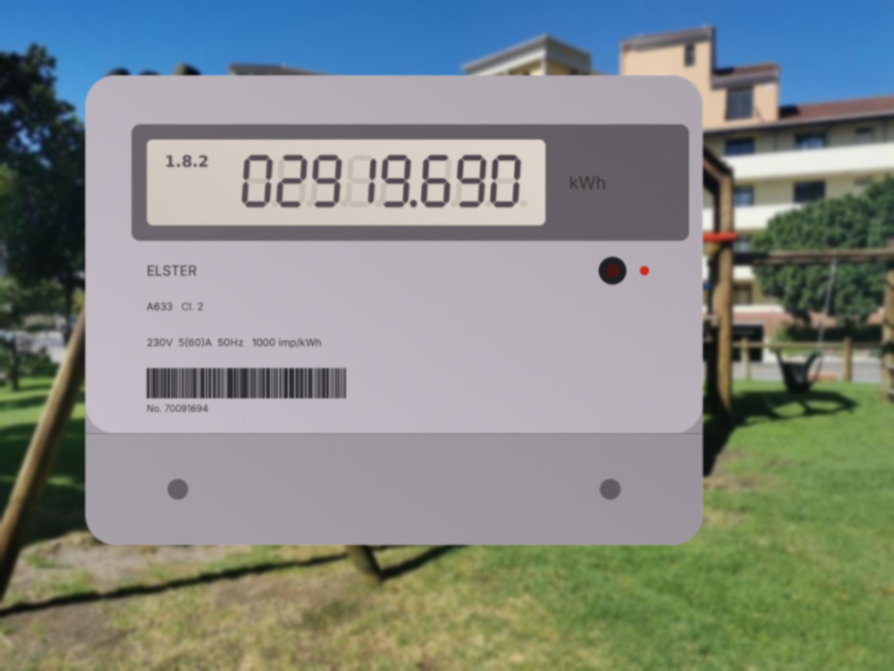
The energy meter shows 2919.690 kWh
